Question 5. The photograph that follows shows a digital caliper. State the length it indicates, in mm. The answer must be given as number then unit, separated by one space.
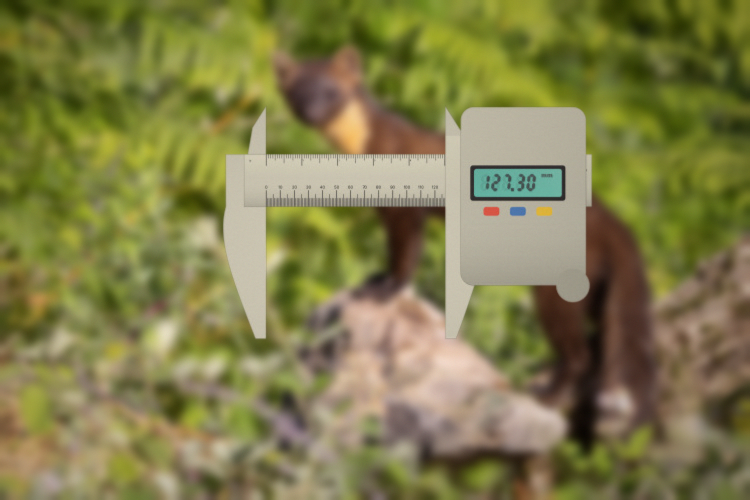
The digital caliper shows 127.30 mm
